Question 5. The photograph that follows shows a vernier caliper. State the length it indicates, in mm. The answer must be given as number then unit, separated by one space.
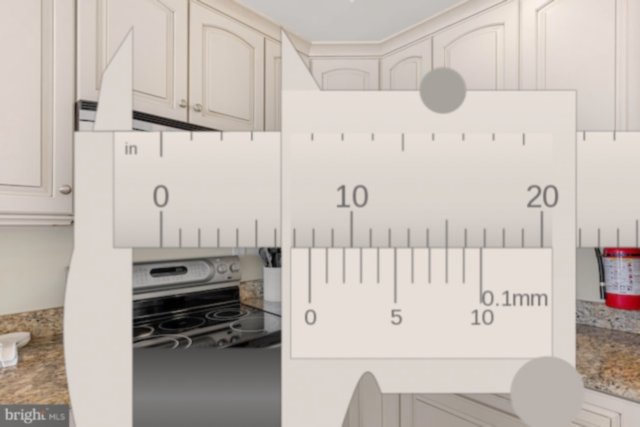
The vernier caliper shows 7.8 mm
